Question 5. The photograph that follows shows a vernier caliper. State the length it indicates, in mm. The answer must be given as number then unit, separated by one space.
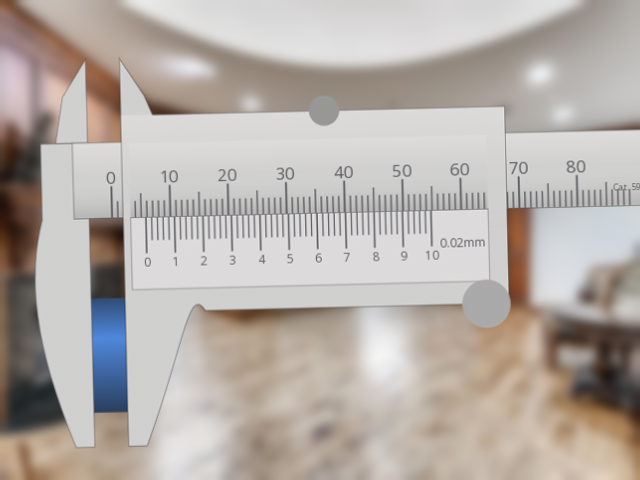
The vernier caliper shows 5.8 mm
